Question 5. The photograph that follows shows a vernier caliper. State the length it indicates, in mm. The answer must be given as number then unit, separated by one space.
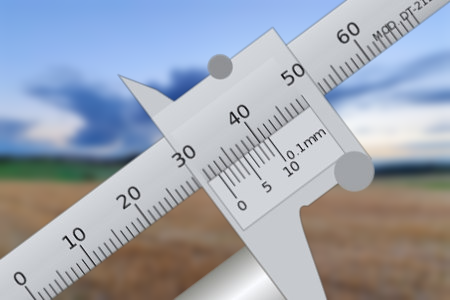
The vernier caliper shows 32.4 mm
